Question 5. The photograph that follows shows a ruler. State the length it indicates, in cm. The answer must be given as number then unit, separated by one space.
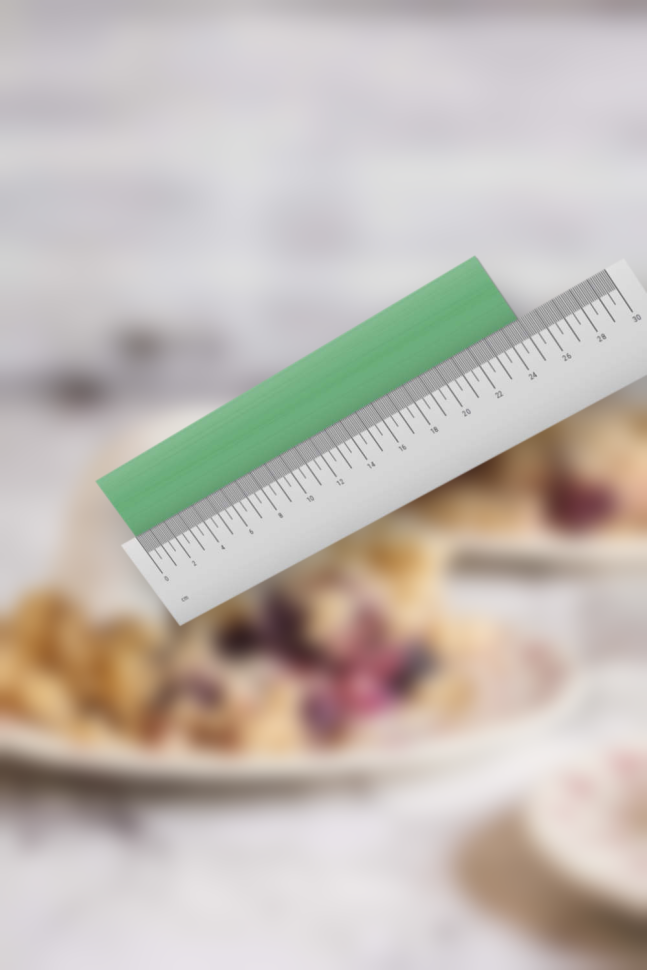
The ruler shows 25 cm
